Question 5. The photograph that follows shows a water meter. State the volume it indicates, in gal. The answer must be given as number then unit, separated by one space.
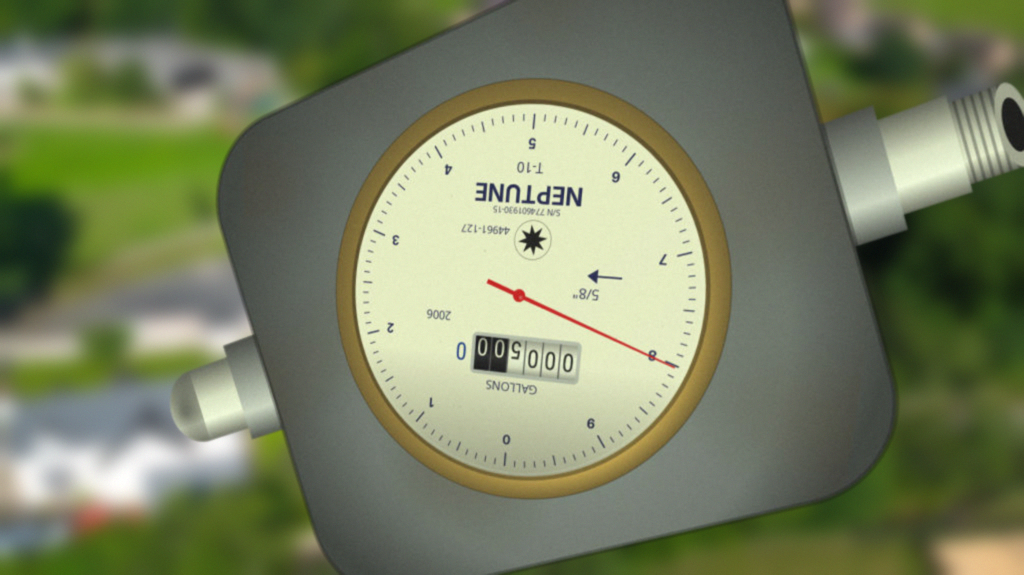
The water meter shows 4998.0 gal
